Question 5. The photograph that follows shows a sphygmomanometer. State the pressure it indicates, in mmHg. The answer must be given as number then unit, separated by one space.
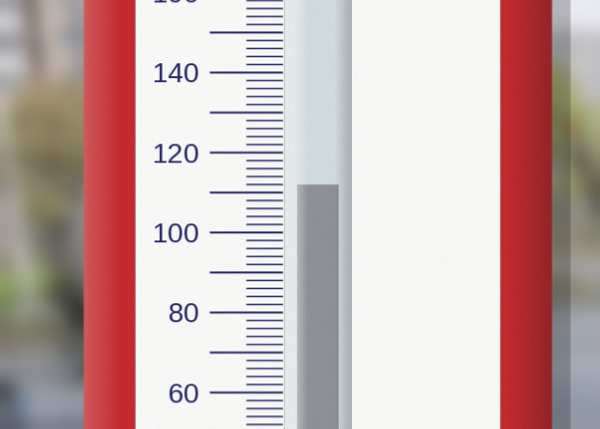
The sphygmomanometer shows 112 mmHg
